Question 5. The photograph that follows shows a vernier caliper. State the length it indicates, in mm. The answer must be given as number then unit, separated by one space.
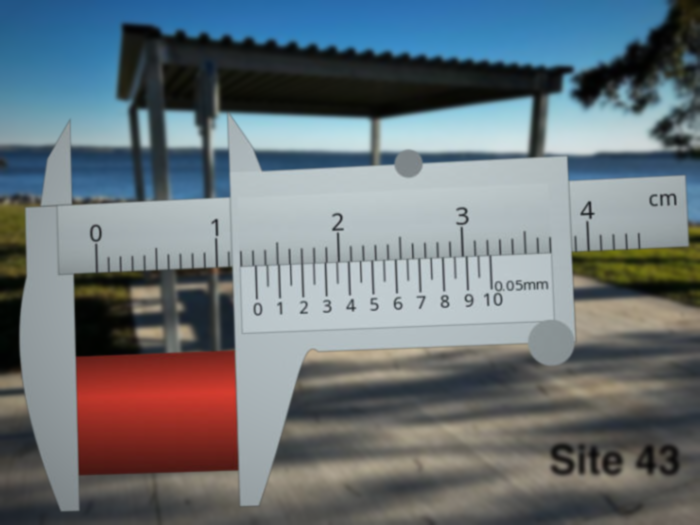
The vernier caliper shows 13.2 mm
